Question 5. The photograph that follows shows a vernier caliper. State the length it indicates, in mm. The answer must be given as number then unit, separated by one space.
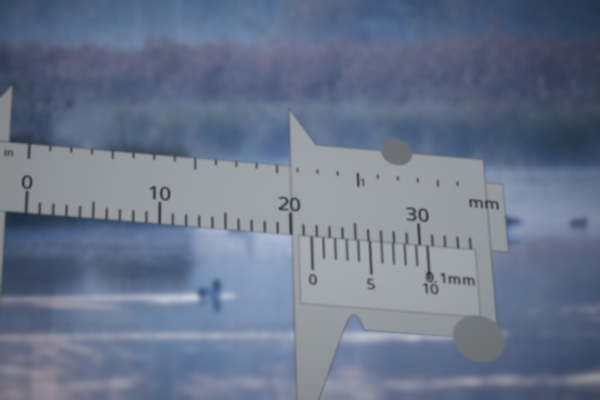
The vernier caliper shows 21.6 mm
